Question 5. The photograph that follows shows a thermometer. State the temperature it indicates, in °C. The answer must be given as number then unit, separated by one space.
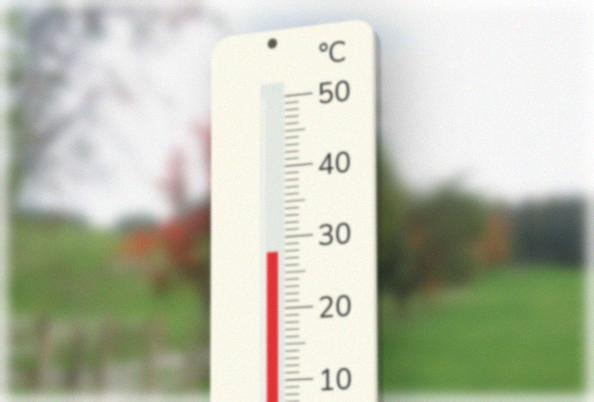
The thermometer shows 28 °C
